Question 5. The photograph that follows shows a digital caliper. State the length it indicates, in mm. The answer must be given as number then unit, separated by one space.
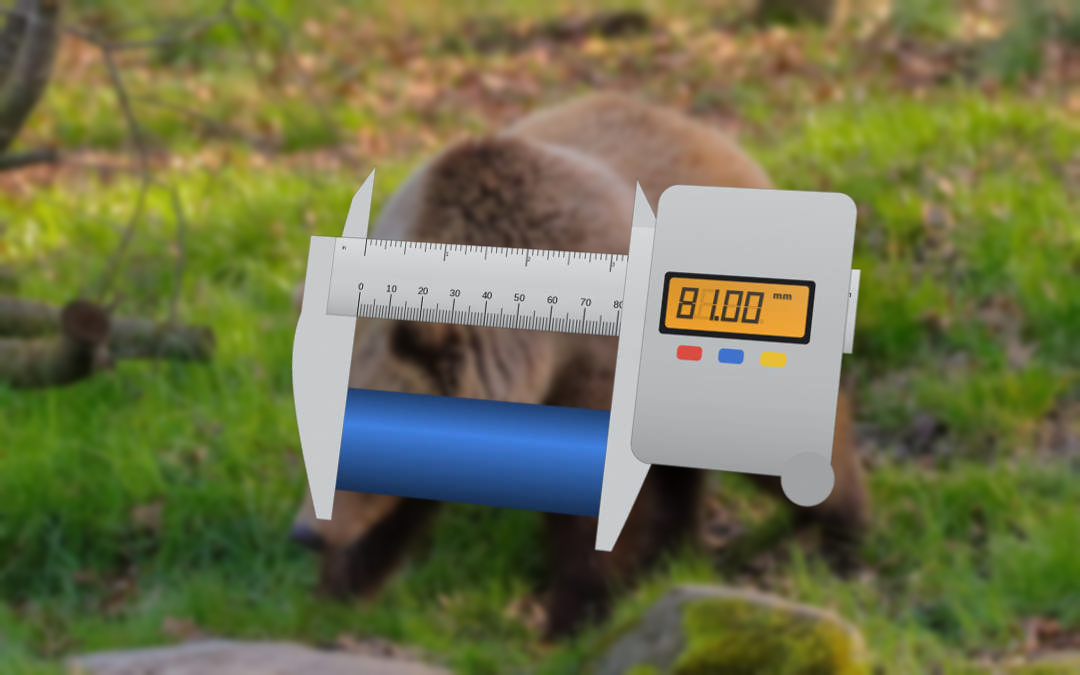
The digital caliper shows 81.00 mm
